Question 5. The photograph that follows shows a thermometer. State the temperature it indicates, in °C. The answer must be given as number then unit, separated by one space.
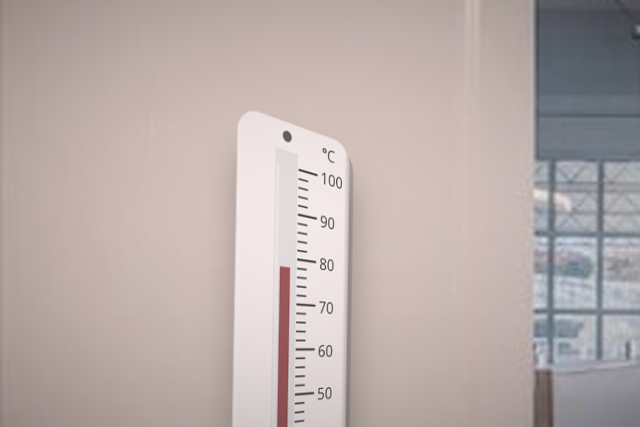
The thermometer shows 78 °C
